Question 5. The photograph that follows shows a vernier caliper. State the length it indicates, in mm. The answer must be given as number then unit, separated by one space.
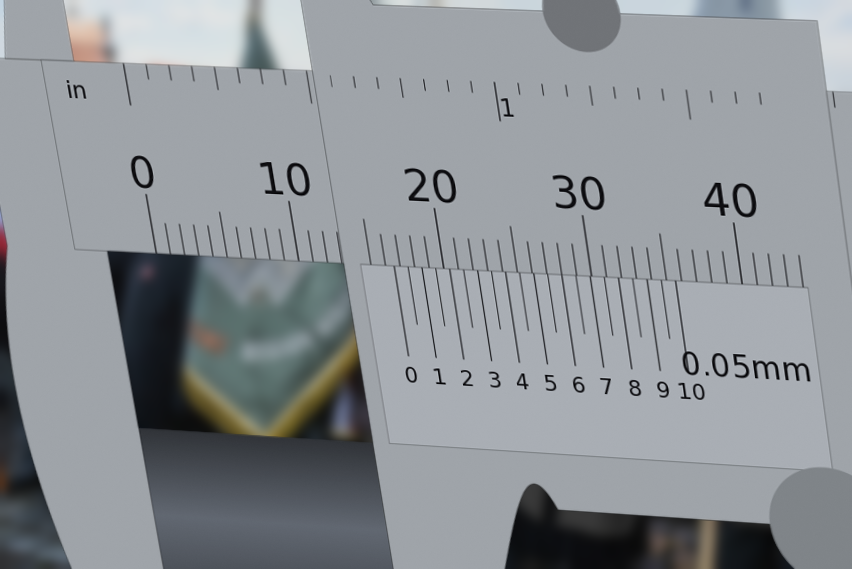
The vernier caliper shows 16.6 mm
